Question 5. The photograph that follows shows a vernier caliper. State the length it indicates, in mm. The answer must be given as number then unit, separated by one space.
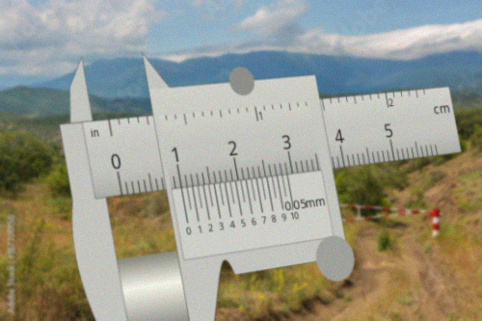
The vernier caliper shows 10.0 mm
